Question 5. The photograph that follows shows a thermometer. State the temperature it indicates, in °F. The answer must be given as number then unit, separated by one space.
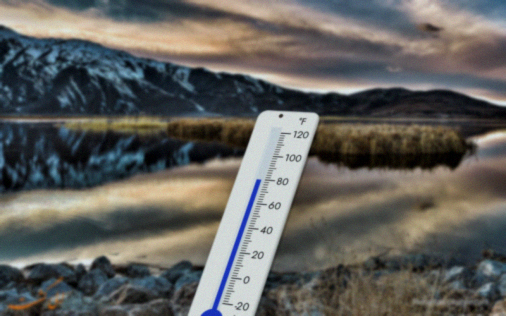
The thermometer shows 80 °F
